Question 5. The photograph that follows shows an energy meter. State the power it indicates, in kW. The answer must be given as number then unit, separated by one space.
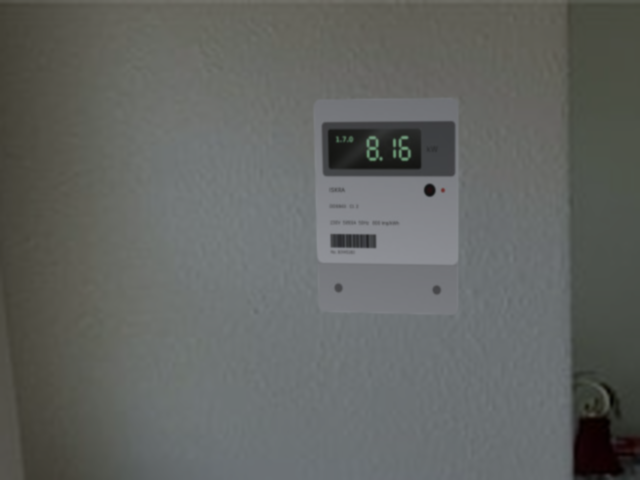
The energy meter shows 8.16 kW
